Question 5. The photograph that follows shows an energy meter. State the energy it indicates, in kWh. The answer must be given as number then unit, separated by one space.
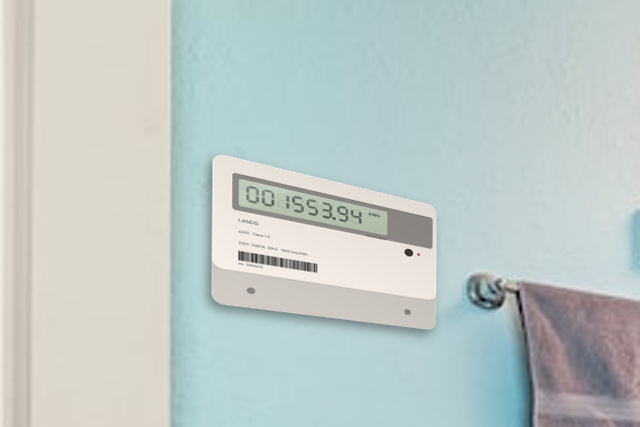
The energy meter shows 1553.94 kWh
